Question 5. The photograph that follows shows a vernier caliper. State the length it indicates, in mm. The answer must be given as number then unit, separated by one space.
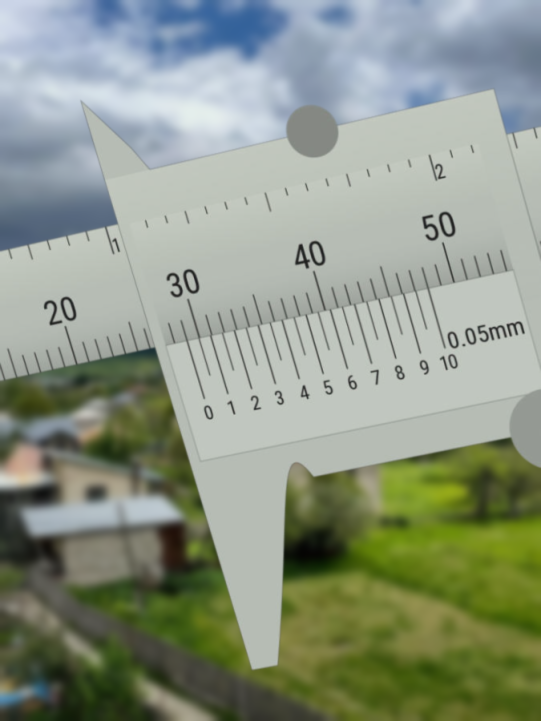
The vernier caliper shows 29.0 mm
